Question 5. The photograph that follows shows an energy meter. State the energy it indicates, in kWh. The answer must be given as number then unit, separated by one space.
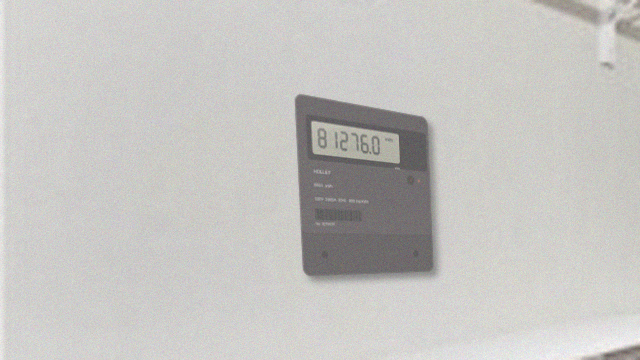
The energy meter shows 81276.0 kWh
